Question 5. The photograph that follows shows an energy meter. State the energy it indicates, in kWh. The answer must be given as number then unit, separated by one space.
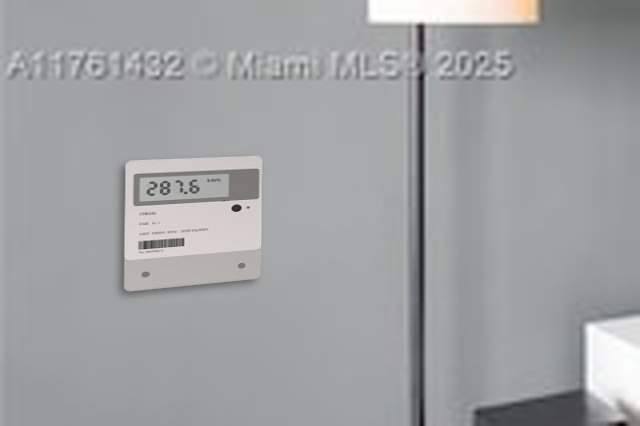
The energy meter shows 287.6 kWh
